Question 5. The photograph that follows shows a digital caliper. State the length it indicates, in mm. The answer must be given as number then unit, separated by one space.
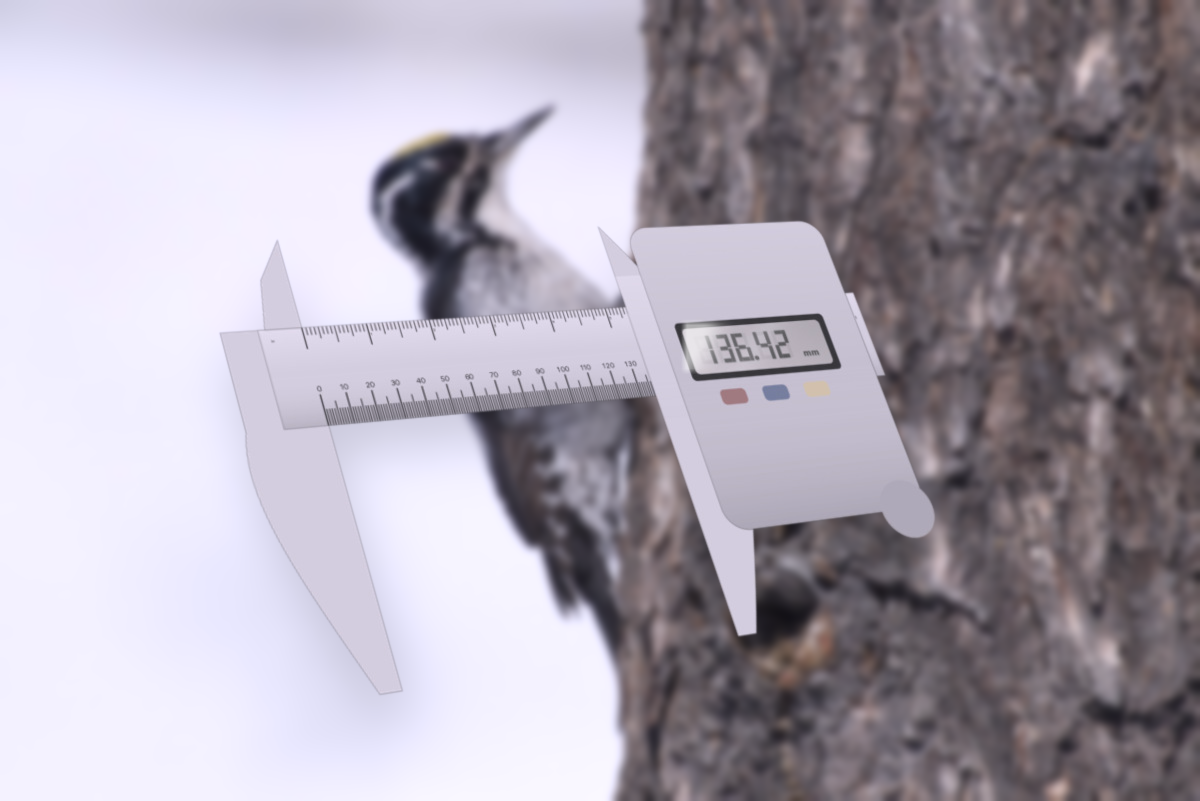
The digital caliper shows 136.42 mm
